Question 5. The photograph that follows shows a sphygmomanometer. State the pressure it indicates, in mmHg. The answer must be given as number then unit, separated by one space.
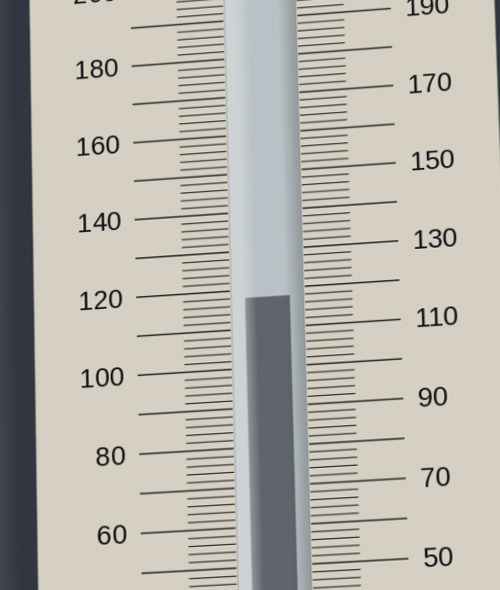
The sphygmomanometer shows 118 mmHg
